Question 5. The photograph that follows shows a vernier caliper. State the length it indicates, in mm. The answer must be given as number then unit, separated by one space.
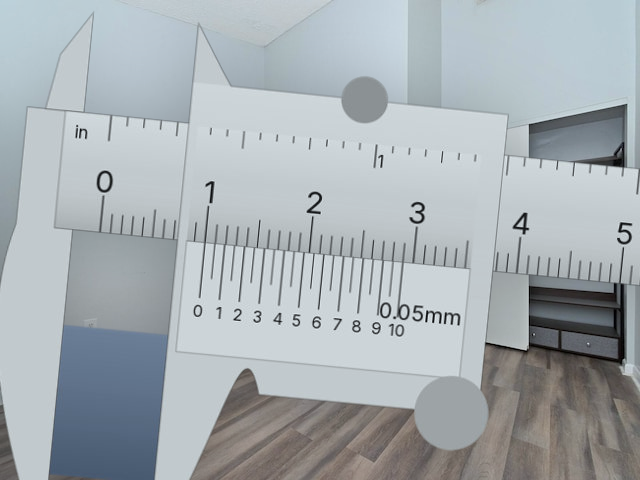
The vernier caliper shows 10.0 mm
